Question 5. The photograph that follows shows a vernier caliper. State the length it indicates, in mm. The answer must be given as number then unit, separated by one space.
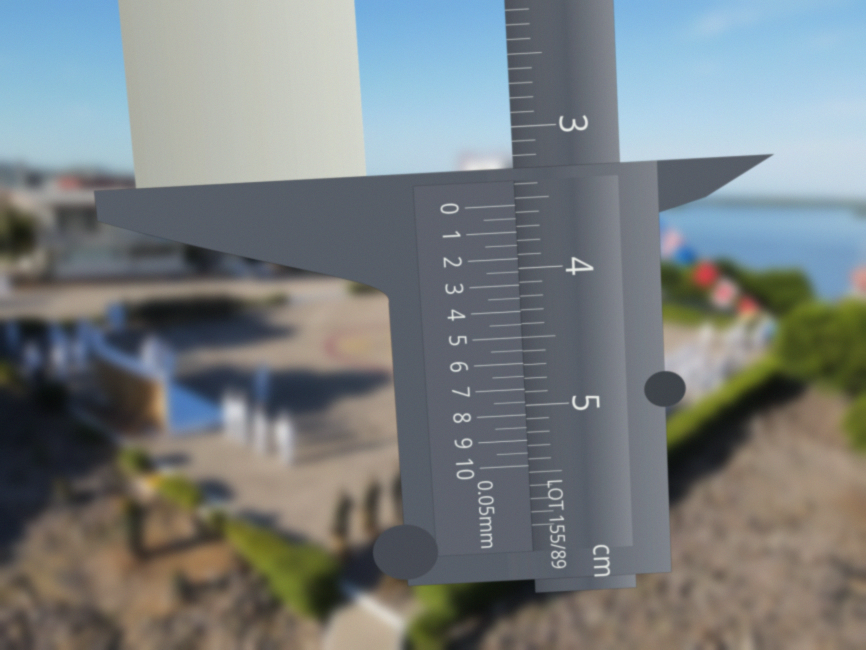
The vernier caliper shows 35.5 mm
